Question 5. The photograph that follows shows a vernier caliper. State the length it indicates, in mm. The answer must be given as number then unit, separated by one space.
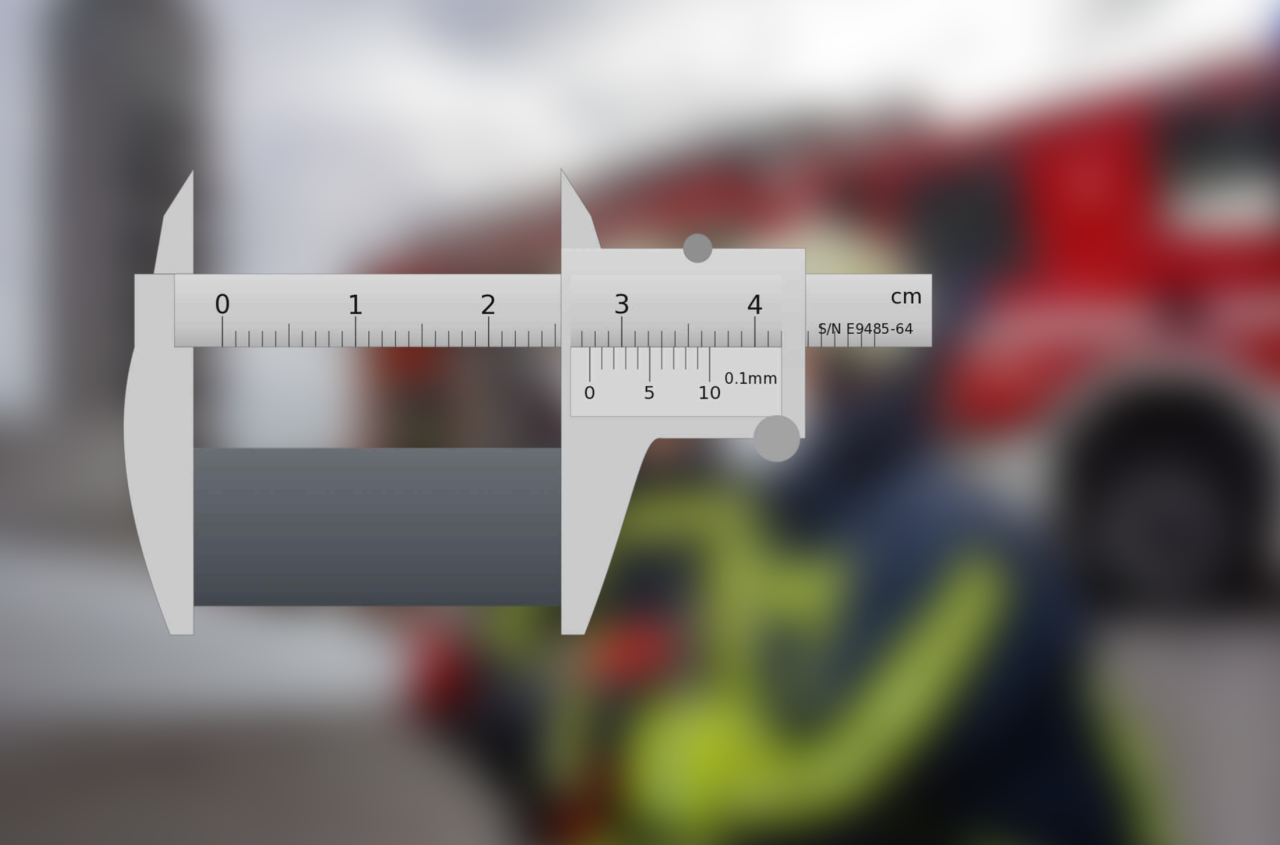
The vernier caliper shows 27.6 mm
